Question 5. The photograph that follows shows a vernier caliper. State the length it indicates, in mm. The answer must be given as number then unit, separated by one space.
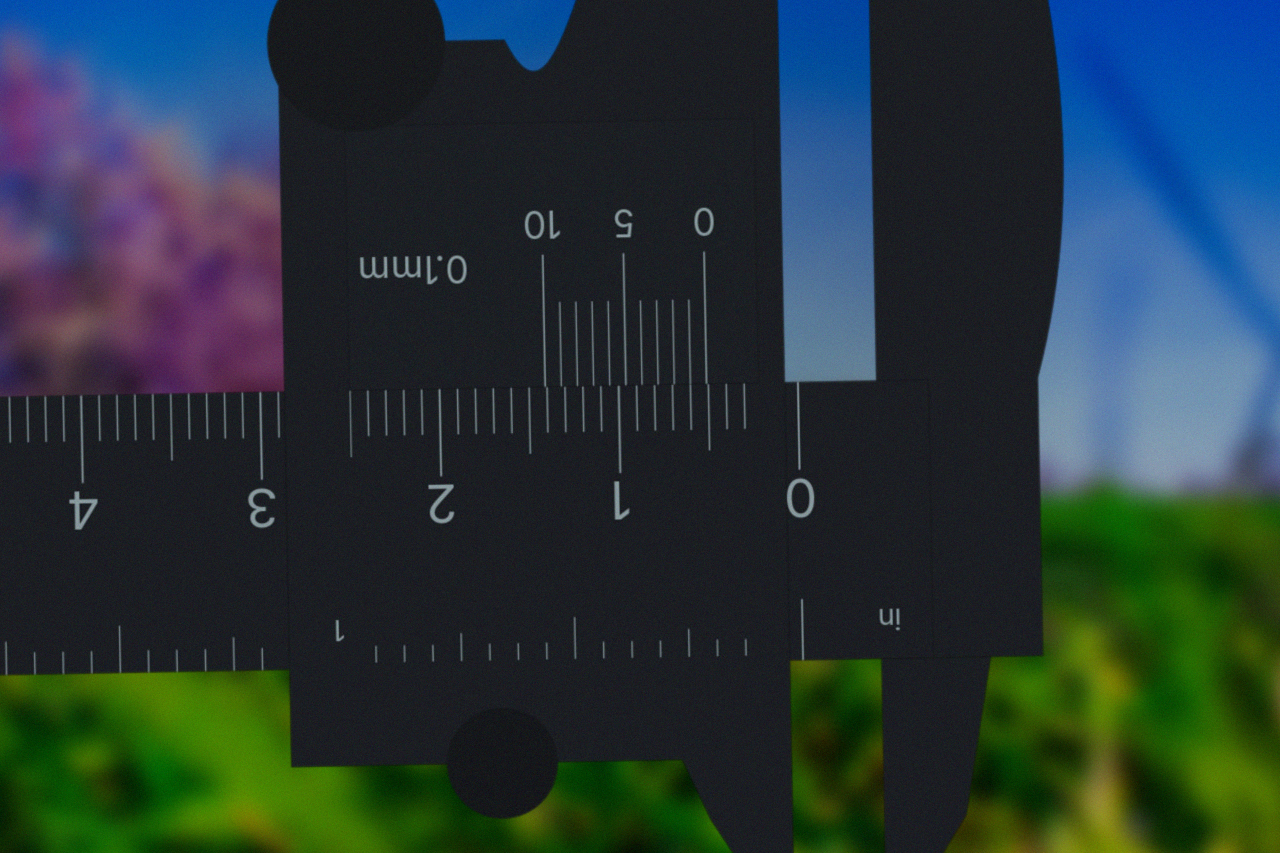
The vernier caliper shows 5.1 mm
